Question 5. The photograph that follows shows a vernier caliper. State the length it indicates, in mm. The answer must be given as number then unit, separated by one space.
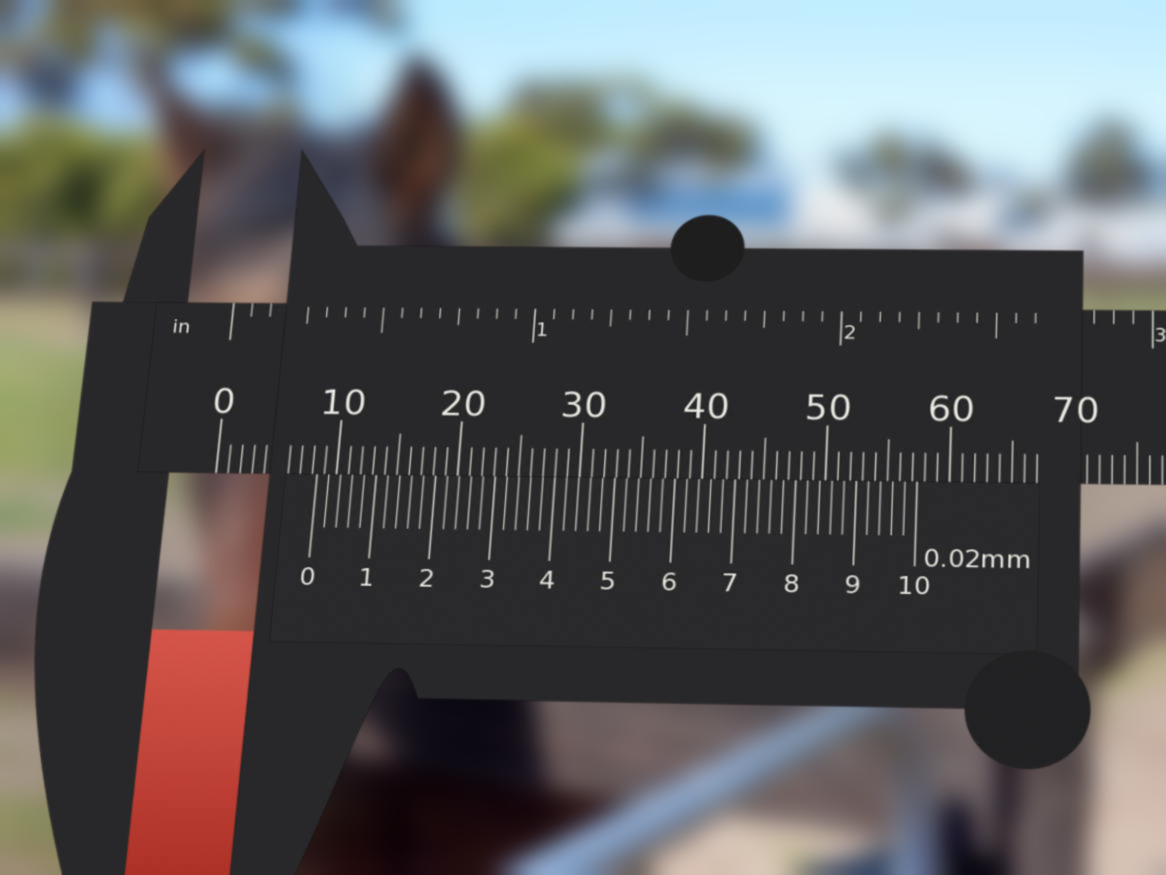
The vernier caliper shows 8.4 mm
